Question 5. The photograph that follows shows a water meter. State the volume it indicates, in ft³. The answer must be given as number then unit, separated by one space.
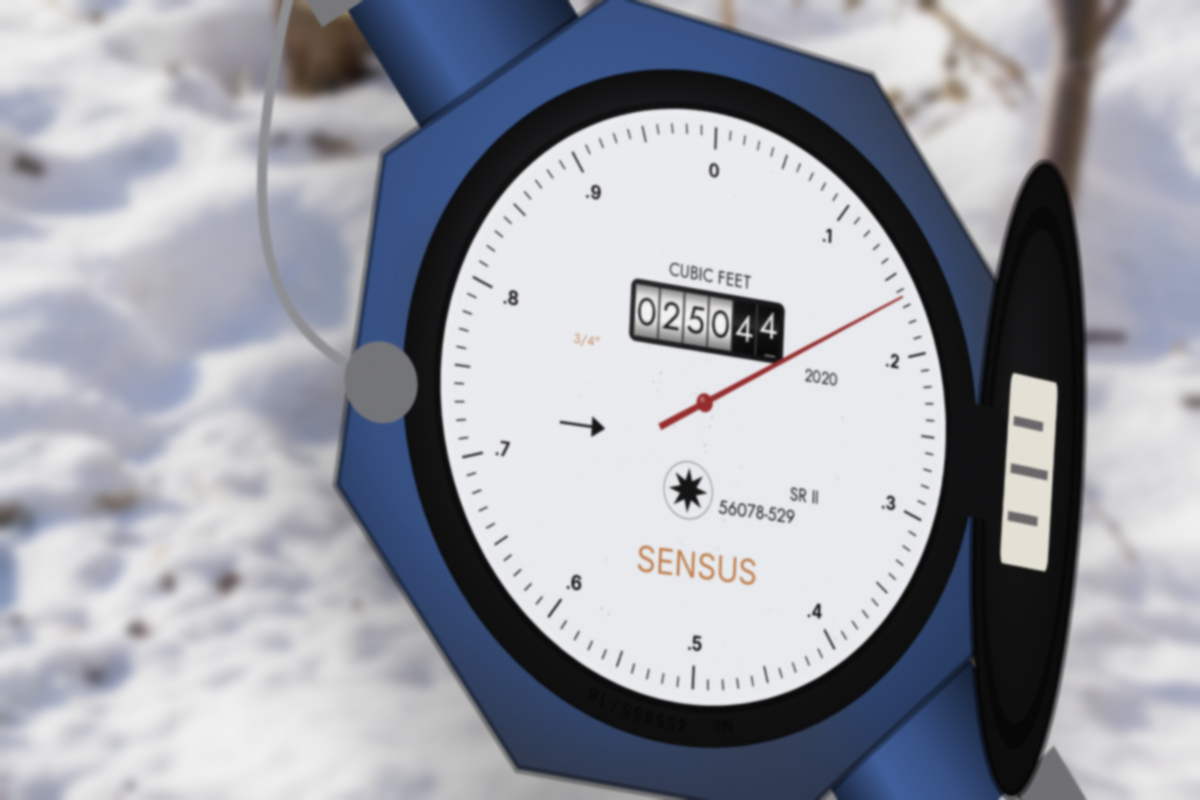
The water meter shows 25044.16 ft³
